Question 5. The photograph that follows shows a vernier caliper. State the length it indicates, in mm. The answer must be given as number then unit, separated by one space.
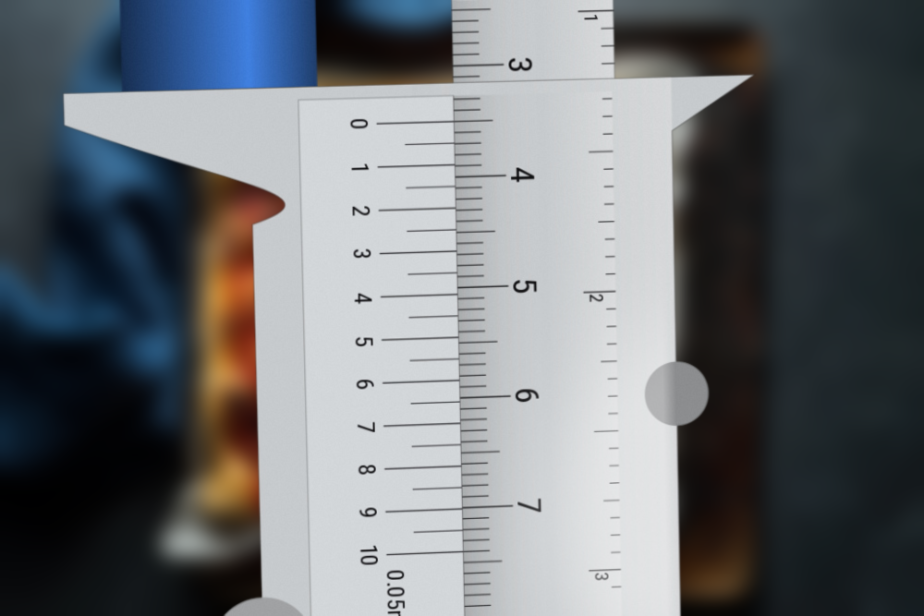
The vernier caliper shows 35.0 mm
